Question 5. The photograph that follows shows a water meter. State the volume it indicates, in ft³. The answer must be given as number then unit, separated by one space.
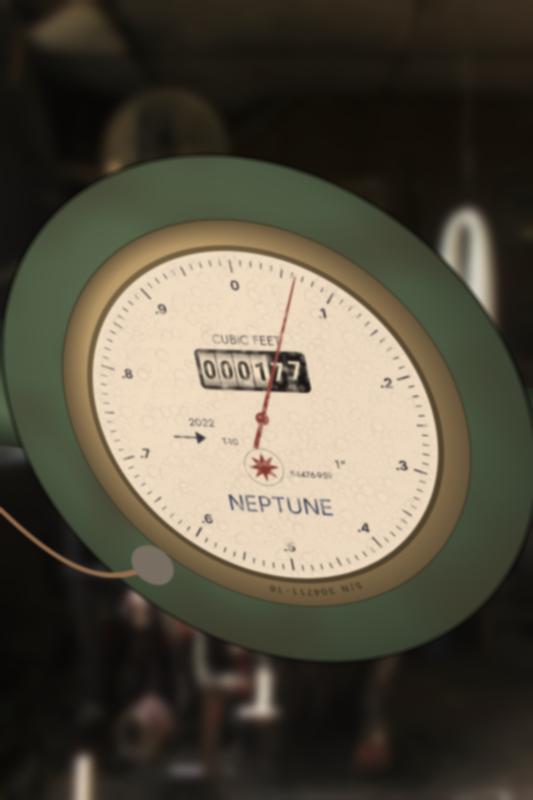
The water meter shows 177.06 ft³
